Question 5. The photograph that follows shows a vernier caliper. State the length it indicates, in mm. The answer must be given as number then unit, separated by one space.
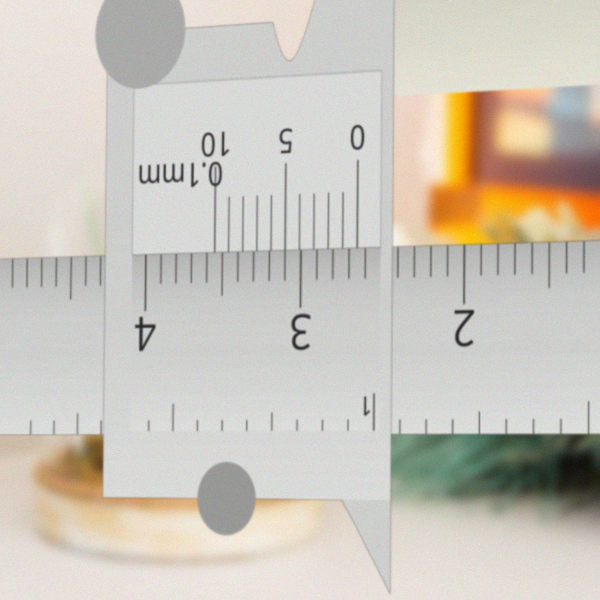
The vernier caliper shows 26.5 mm
